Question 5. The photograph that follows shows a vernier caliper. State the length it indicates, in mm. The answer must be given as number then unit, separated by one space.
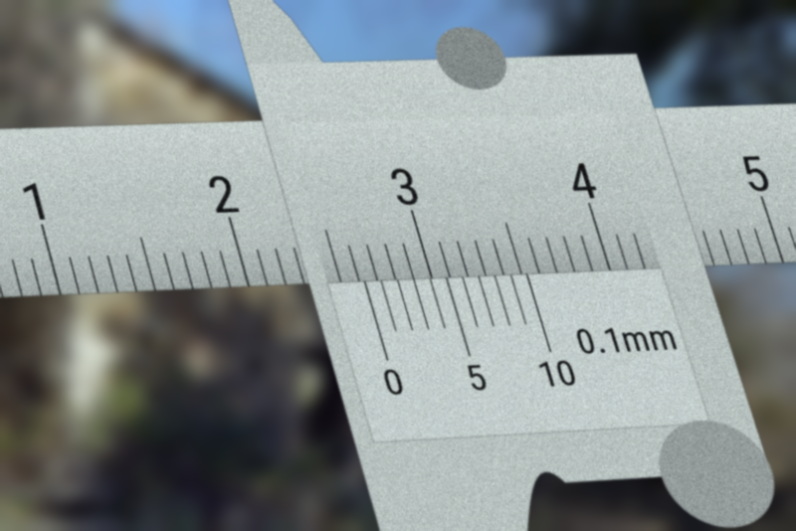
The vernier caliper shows 26.3 mm
